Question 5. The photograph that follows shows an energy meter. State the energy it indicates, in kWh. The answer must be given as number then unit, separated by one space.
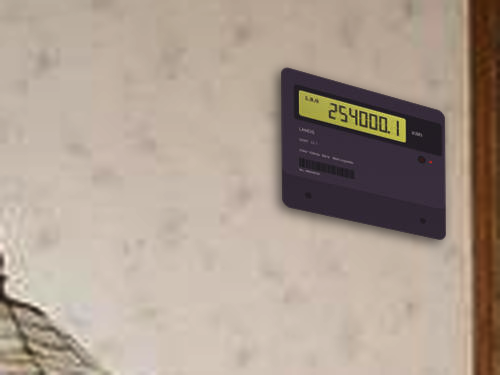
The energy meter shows 254000.1 kWh
